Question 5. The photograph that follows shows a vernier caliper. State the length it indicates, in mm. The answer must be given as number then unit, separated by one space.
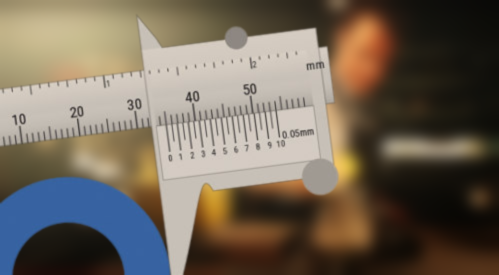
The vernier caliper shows 35.0 mm
